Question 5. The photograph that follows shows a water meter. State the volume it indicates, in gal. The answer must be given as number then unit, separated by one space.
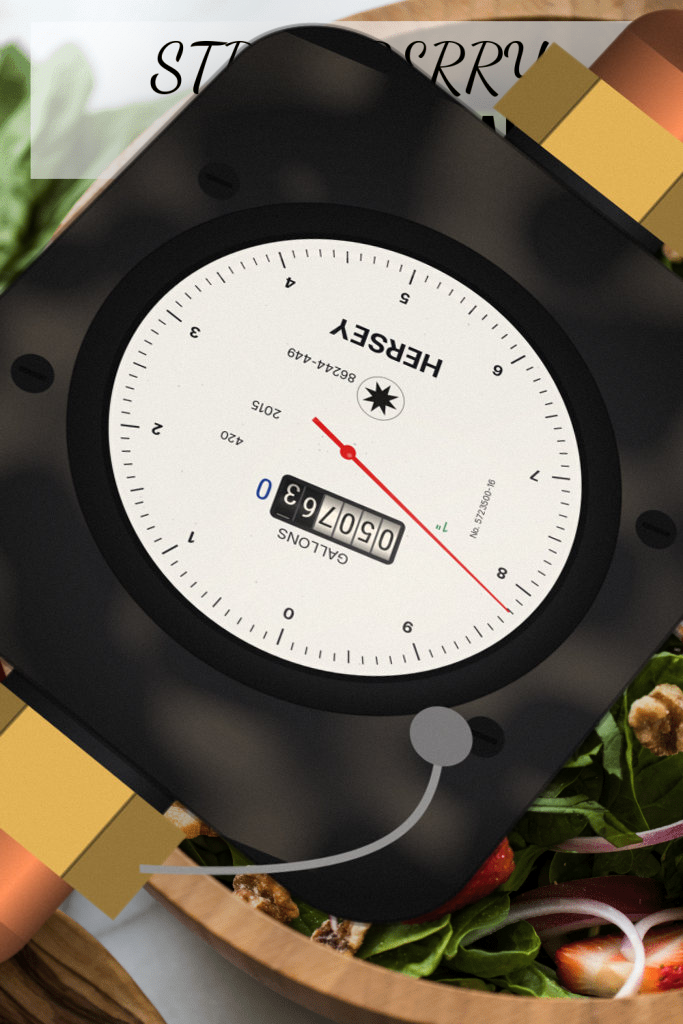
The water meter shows 507628.2 gal
